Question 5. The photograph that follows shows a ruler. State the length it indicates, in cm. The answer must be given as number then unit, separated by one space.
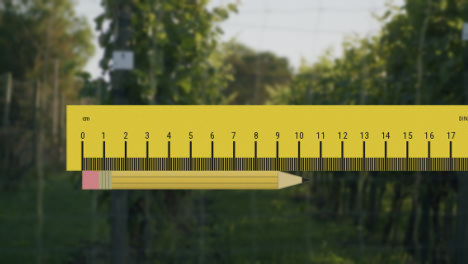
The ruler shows 10.5 cm
